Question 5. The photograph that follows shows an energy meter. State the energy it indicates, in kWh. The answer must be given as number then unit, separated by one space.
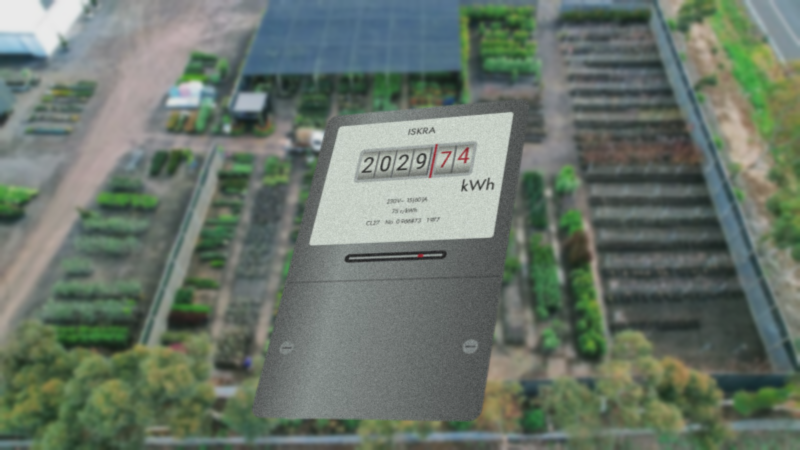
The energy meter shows 2029.74 kWh
